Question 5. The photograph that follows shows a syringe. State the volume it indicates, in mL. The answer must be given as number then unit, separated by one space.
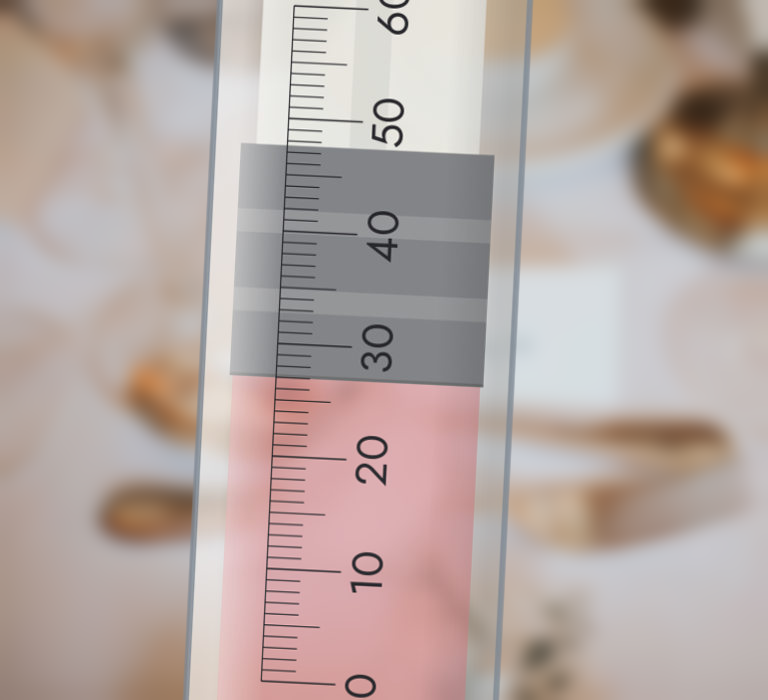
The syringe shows 27 mL
